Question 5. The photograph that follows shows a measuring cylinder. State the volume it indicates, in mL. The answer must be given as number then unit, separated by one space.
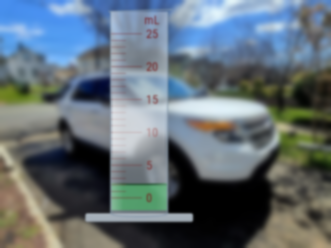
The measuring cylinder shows 2 mL
